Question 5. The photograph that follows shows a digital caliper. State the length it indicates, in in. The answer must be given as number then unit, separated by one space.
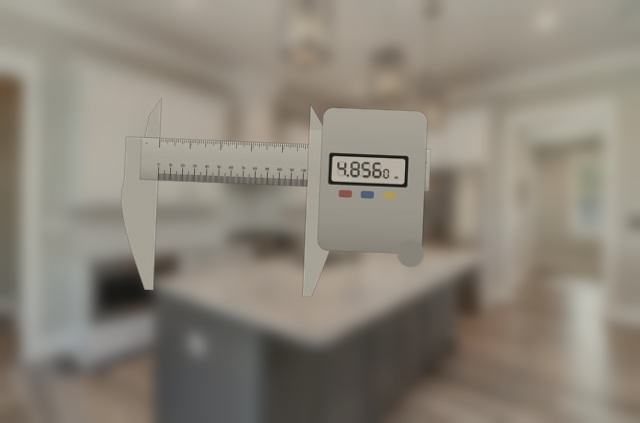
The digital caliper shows 4.8560 in
